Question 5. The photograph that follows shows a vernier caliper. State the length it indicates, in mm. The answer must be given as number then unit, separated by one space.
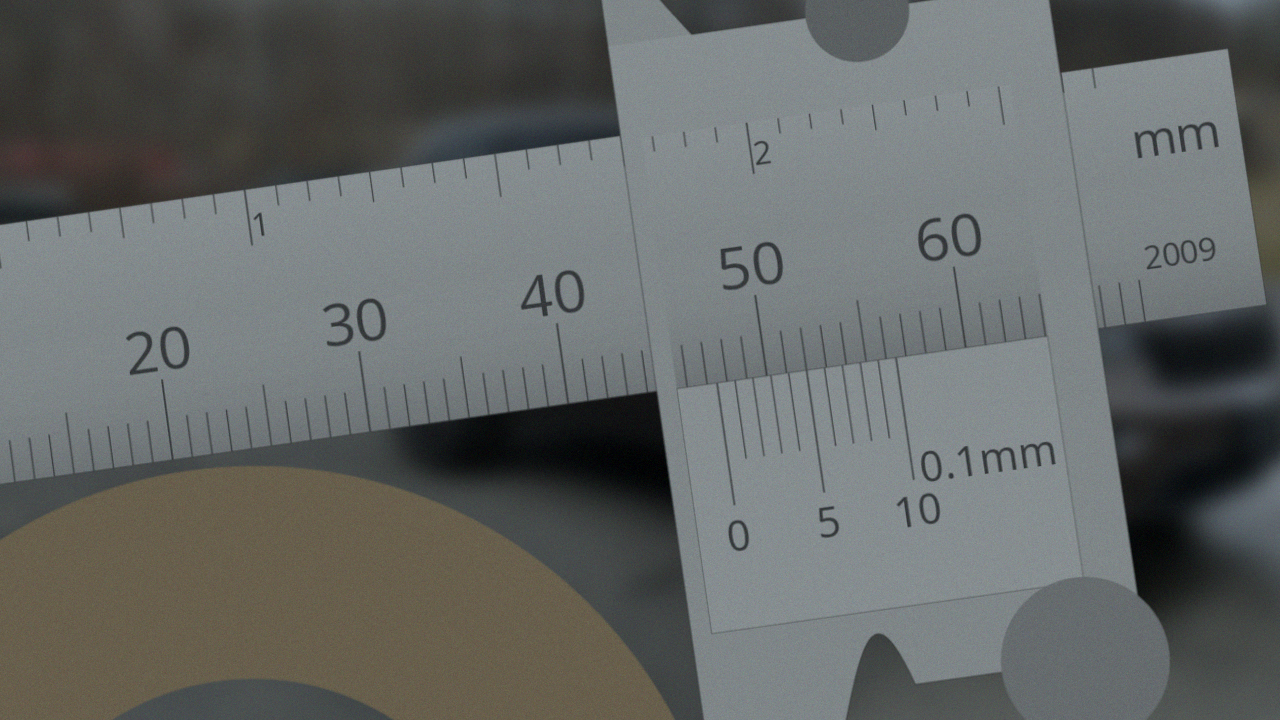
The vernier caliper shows 47.5 mm
